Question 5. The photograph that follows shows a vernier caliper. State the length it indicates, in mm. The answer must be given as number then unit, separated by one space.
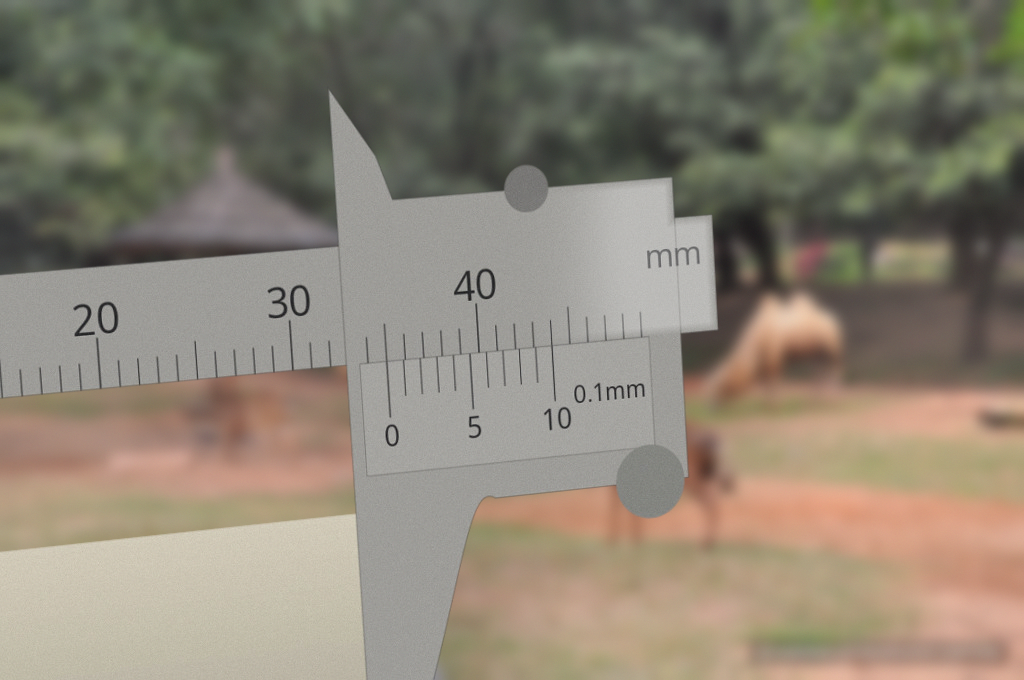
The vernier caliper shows 35.0 mm
